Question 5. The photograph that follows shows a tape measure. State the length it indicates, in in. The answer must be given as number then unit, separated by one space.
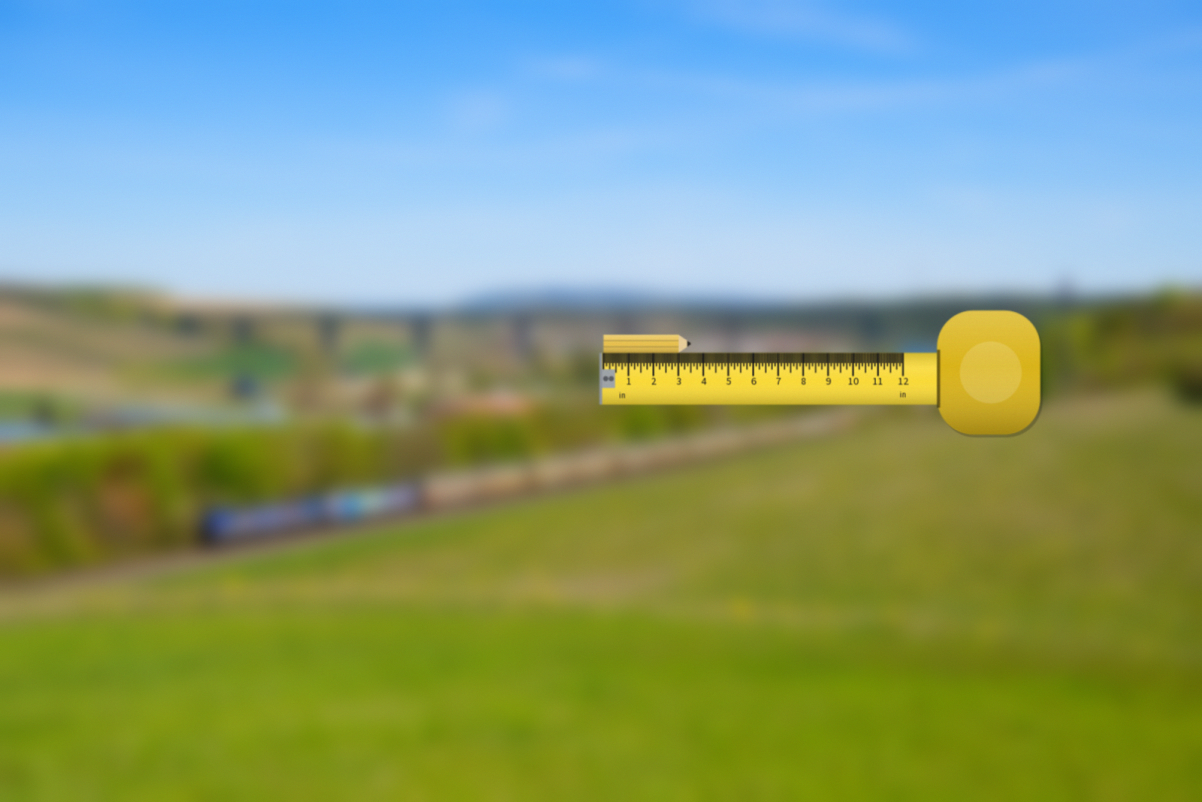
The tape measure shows 3.5 in
